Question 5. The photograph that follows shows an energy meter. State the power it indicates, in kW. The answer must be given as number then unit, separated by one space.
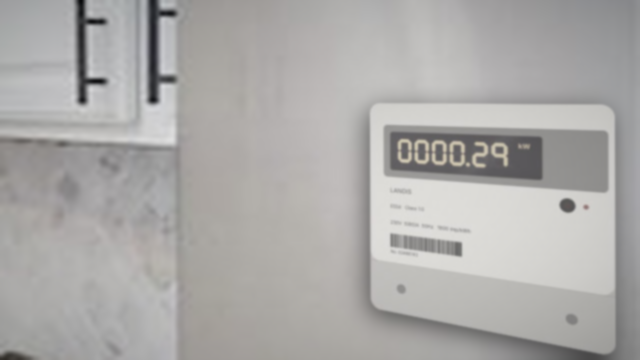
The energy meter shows 0.29 kW
